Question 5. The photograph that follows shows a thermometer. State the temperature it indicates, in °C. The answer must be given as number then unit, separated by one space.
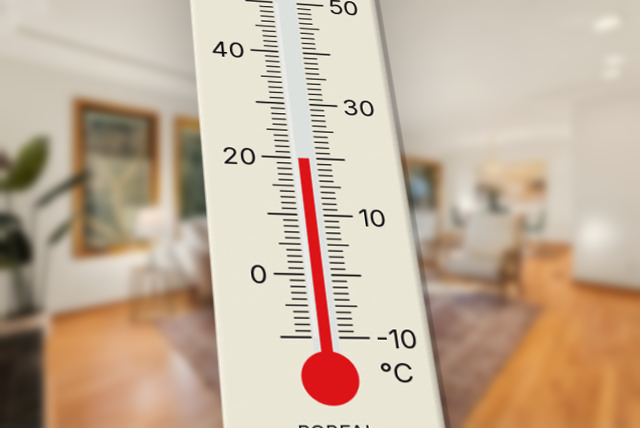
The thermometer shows 20 °C
